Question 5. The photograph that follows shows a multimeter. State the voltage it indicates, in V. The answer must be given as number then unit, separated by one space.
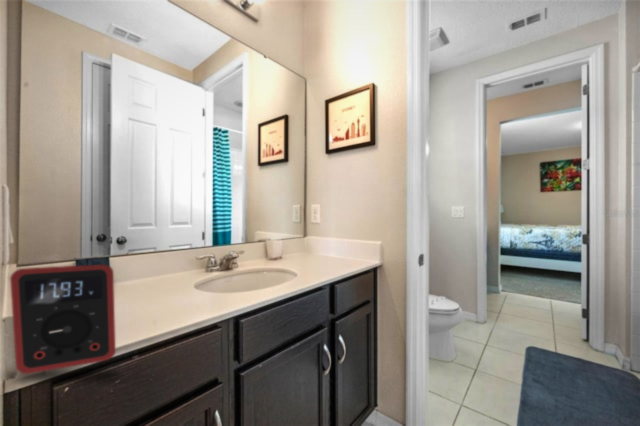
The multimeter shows 17.93 V
